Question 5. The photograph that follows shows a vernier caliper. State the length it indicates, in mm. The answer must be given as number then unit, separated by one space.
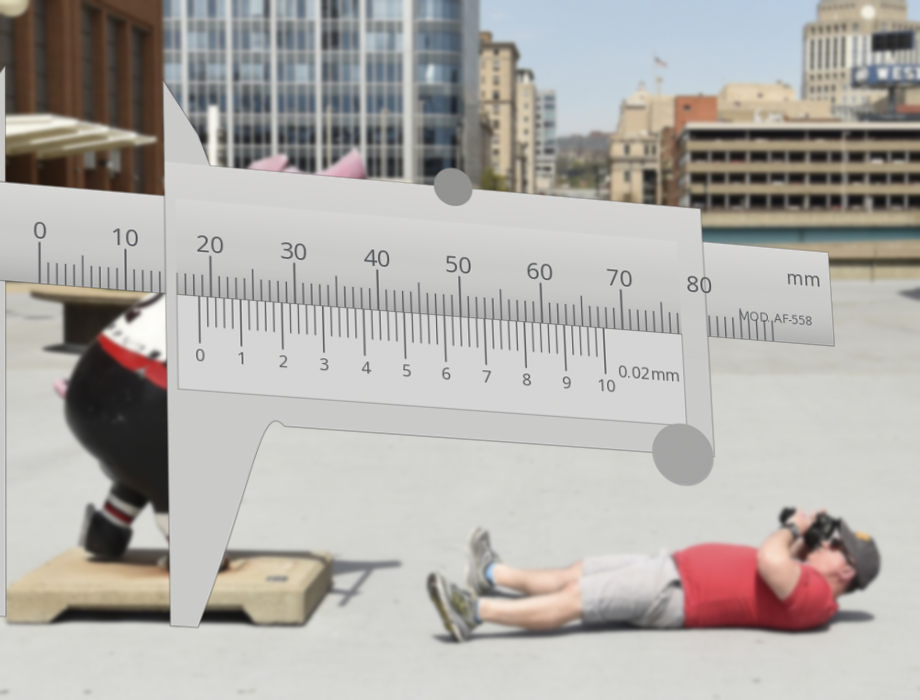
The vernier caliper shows 18.6 mm
